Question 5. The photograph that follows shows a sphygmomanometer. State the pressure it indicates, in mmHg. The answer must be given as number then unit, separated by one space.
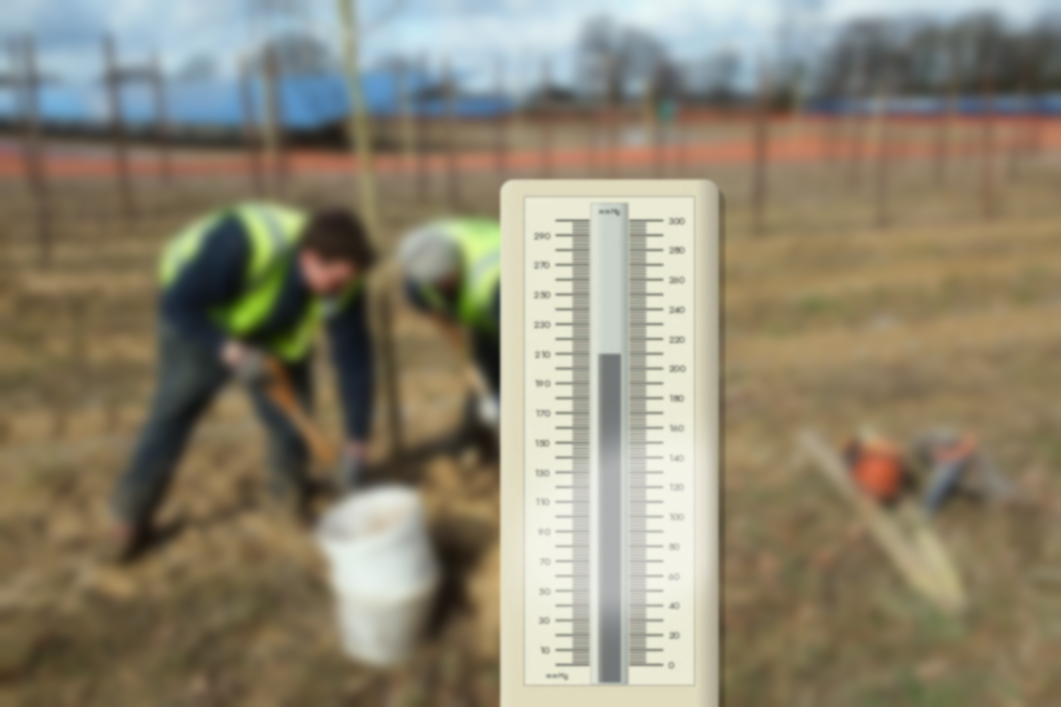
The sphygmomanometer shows 210 mmHg
